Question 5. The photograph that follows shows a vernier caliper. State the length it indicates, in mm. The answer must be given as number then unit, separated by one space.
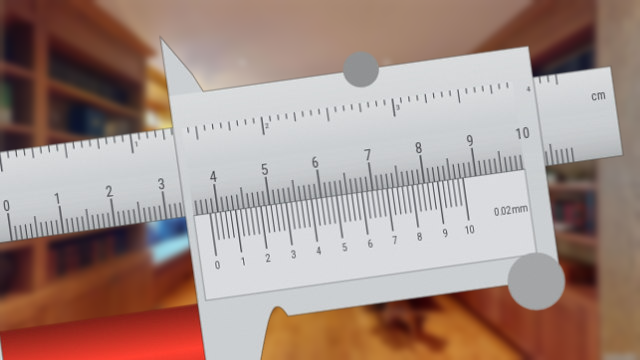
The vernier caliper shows 38.5 mm
